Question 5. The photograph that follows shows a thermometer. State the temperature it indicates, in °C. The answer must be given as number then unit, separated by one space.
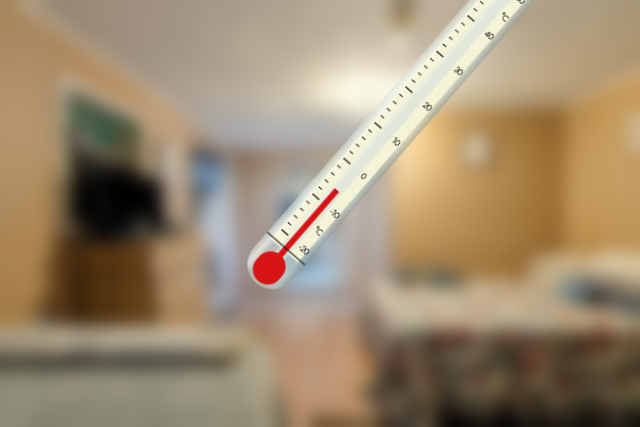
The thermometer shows -6 °C
